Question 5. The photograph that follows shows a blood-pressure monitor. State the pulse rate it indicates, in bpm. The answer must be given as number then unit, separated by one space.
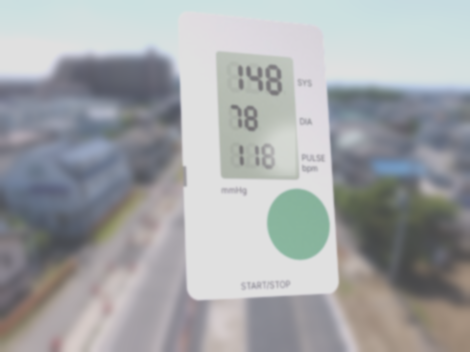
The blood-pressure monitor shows 118 bpm
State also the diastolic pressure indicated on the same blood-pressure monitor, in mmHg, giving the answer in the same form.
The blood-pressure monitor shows 78 mmHg
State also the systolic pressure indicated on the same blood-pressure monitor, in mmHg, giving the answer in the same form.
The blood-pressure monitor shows 148 mmHg
